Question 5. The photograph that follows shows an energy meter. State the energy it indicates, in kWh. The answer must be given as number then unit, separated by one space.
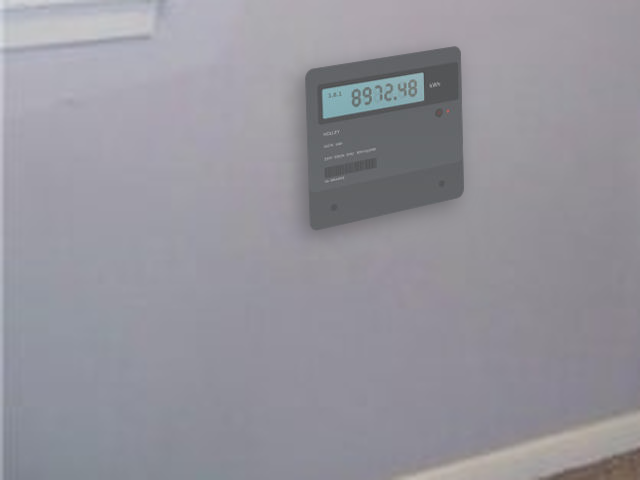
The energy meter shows 8972.48 kWh
